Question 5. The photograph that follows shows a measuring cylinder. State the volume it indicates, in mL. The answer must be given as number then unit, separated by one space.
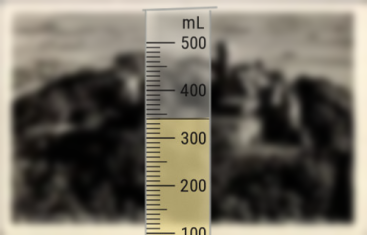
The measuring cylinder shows 340 mL
